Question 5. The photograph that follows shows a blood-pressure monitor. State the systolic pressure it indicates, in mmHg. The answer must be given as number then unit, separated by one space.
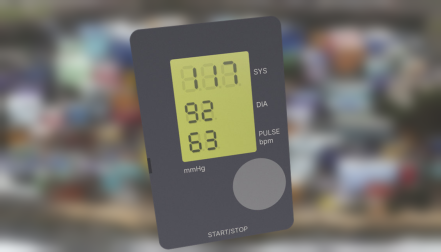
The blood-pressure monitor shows 117 mmHg
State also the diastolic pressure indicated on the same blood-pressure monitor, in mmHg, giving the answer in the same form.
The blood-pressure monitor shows 92 mmHg
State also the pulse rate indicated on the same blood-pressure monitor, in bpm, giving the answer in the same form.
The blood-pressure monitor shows 63 bpm
